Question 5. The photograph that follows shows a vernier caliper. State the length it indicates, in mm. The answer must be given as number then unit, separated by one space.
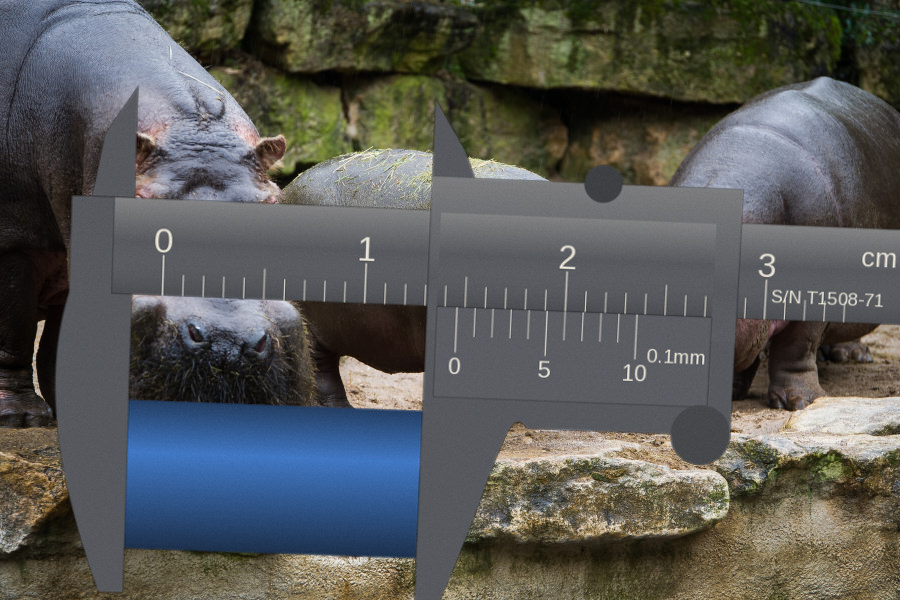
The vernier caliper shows 14.6 mm
